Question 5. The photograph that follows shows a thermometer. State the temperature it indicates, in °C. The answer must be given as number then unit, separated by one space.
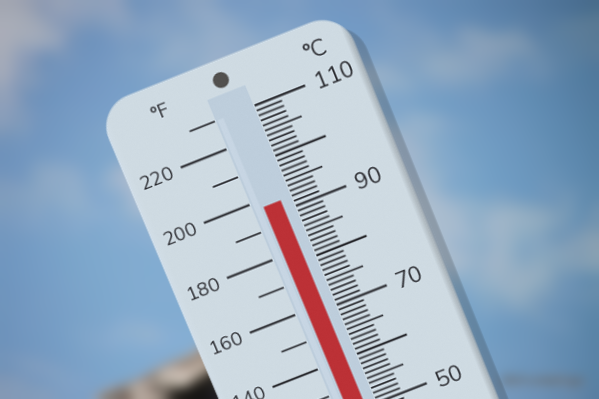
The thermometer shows 92 °C
